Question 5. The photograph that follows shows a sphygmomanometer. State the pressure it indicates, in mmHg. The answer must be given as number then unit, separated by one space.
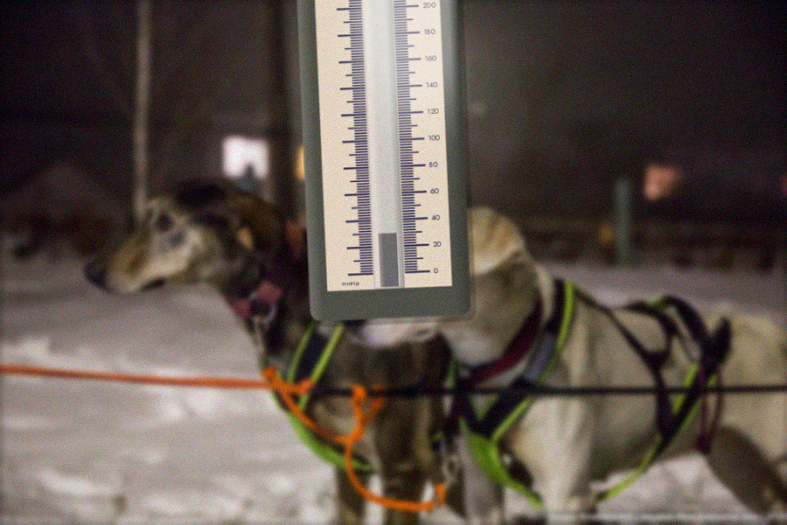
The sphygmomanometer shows 30 mmHg
